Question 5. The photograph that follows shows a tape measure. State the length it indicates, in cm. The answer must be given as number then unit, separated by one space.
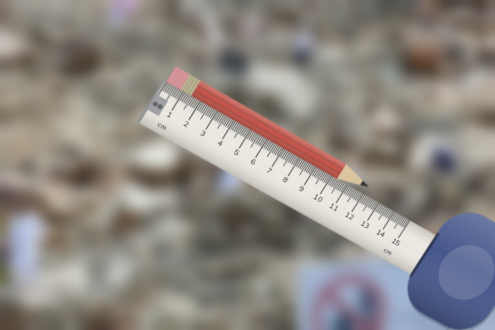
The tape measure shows 12 cm
